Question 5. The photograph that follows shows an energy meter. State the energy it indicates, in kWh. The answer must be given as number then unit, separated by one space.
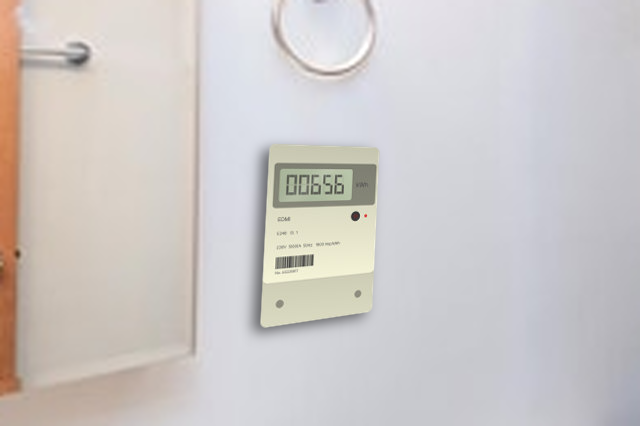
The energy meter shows 656 kWh
